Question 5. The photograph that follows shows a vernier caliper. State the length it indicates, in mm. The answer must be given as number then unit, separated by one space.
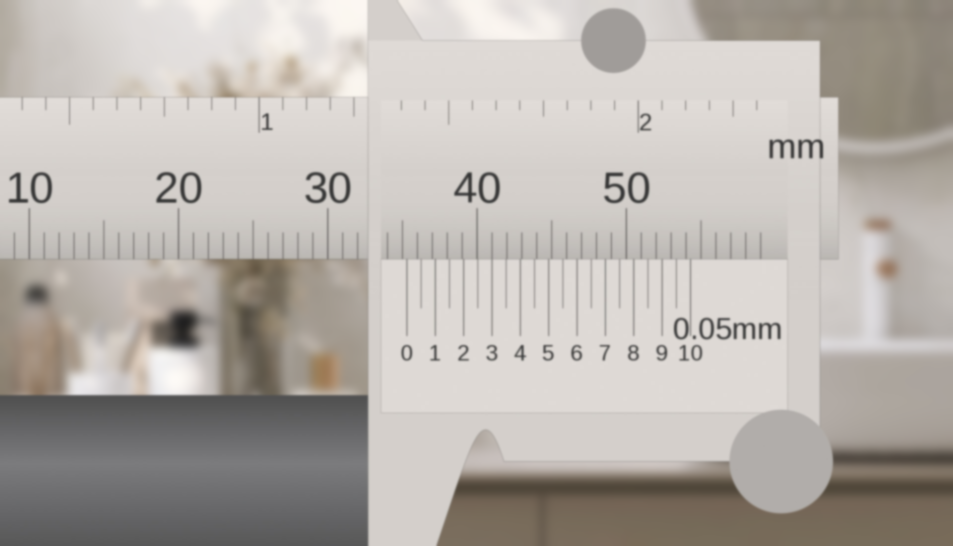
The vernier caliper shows 35.3 mm
